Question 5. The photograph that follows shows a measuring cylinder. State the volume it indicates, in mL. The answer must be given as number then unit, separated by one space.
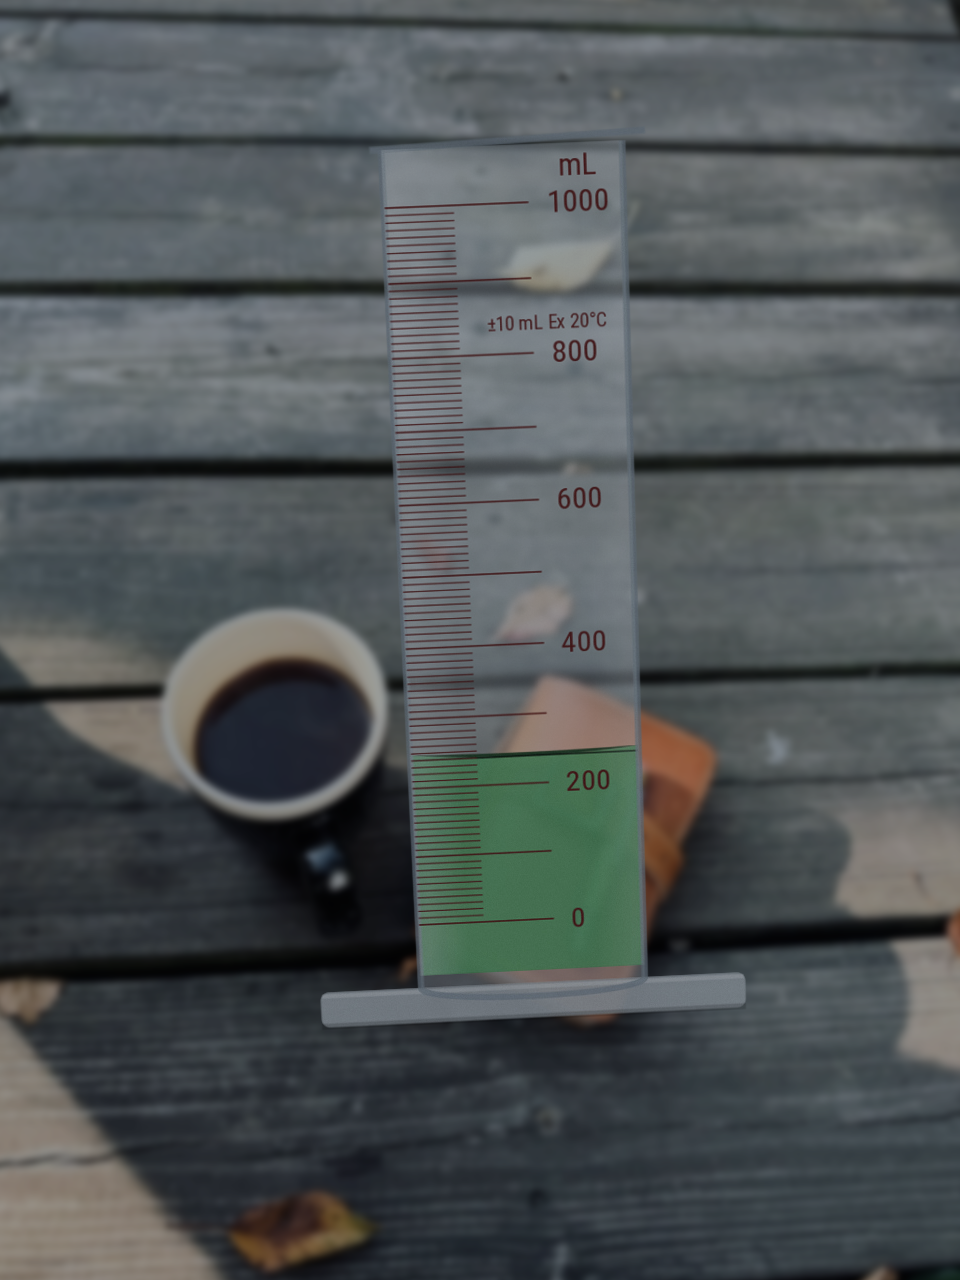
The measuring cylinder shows 240 mL
